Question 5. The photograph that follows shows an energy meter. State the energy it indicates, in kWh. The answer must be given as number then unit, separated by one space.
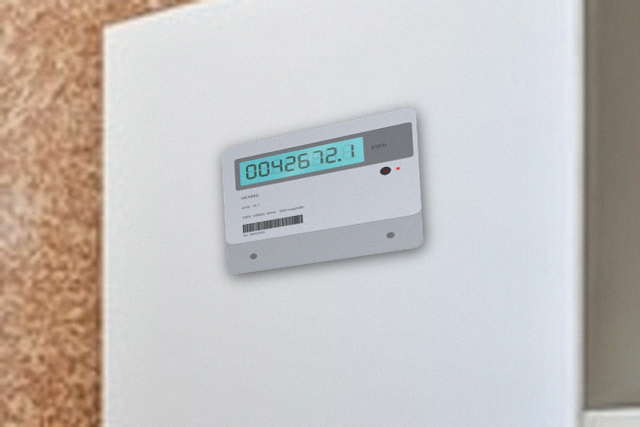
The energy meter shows 42672.1 kWh
